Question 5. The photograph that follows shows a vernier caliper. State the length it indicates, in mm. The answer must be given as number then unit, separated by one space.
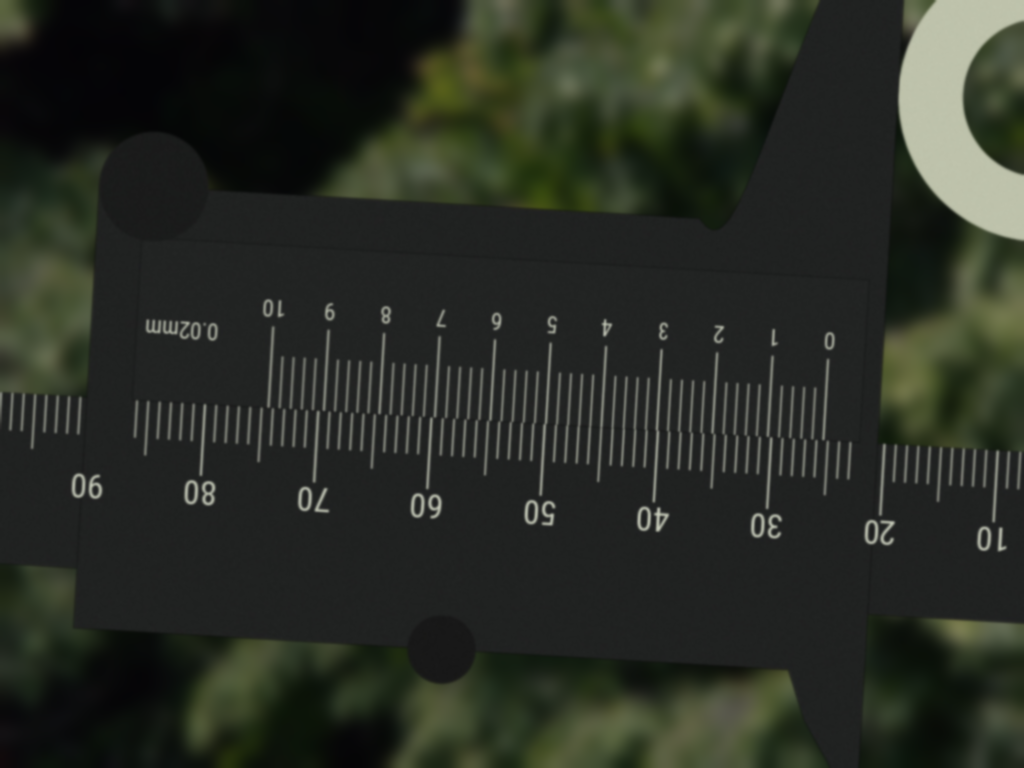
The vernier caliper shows 25.4 mm
